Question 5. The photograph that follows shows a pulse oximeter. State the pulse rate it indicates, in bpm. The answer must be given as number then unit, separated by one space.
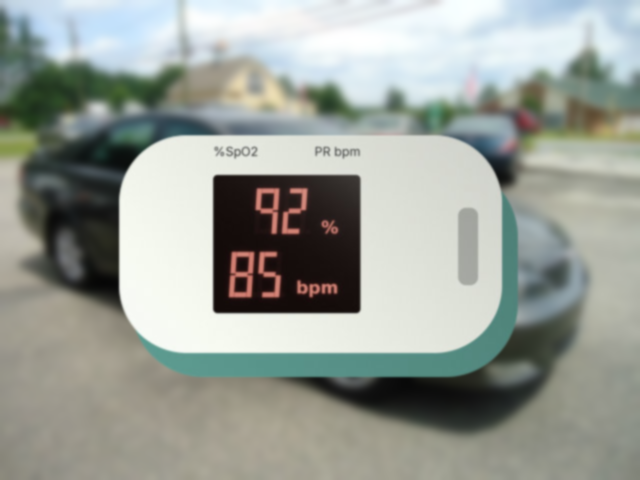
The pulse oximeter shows 85 bpm
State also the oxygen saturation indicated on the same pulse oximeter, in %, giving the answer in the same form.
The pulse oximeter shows 92 %
